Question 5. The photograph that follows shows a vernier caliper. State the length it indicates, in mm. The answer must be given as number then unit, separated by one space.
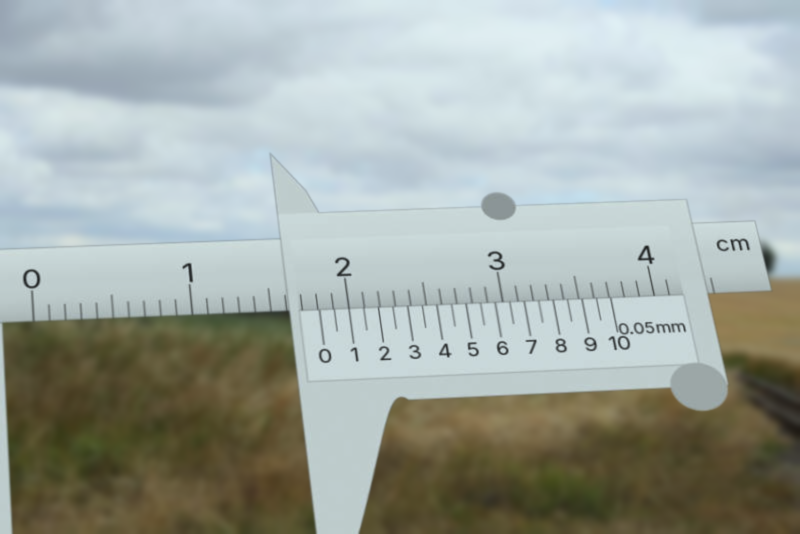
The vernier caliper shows 18.1 mm
